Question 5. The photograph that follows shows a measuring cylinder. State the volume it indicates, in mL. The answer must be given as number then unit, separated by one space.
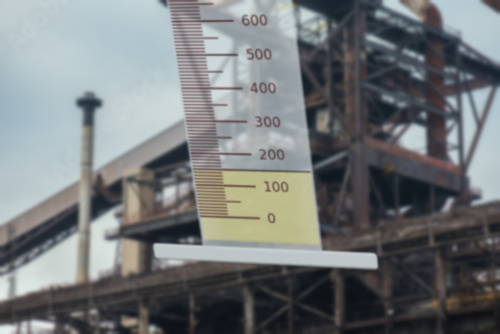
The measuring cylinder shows 150 mL
